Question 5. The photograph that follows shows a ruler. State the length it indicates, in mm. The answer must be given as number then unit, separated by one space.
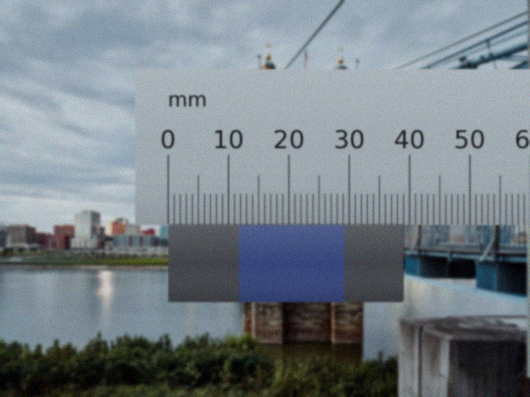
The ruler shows 39 mm
